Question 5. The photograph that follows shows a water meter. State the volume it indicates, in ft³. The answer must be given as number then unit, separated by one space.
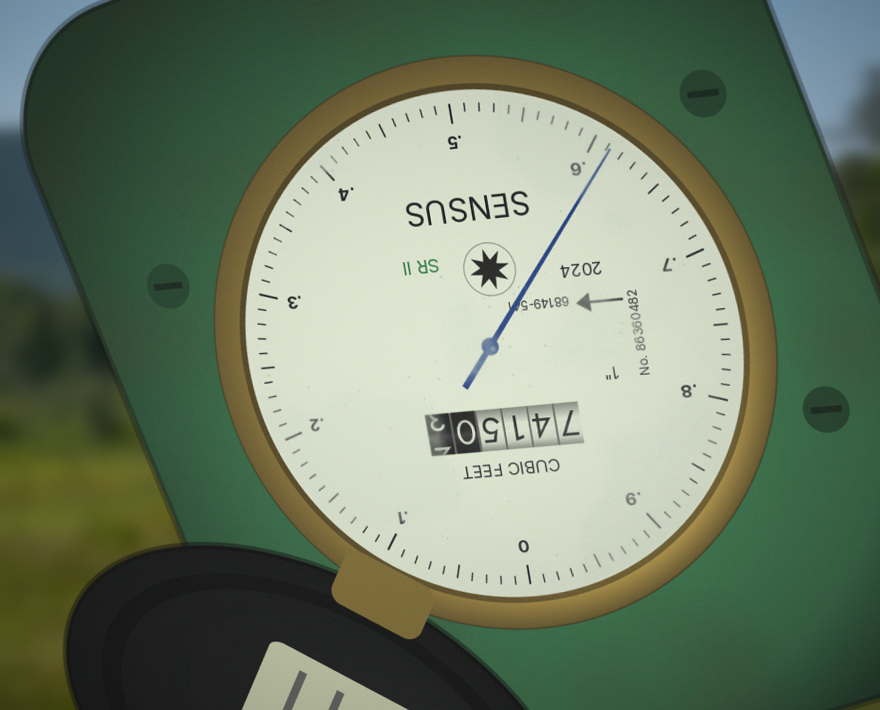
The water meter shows 741502.61 ft³
